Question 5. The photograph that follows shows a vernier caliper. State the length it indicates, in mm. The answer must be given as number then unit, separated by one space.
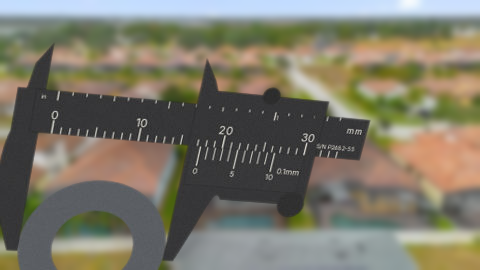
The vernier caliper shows 17.4 mm
